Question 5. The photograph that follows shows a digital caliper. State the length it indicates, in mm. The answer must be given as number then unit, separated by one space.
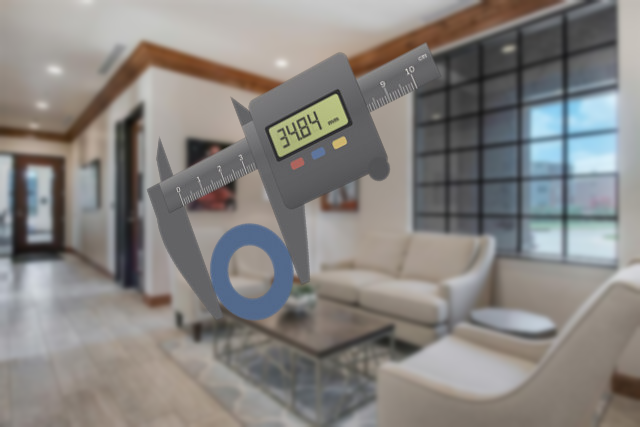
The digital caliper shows 34.84 mm
